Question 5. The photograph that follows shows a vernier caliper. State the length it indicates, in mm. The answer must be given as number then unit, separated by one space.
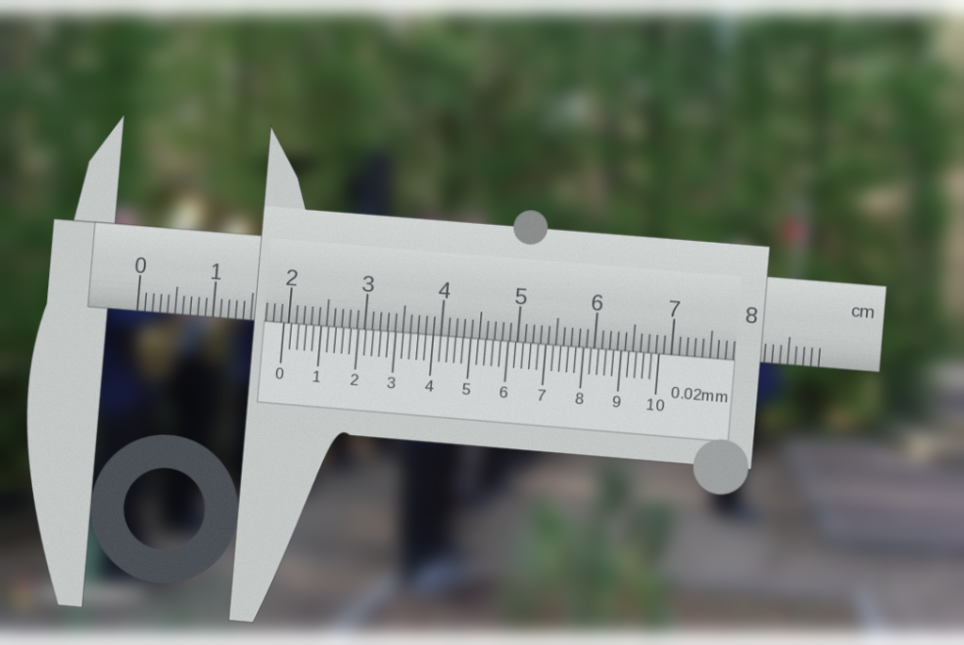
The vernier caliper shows 19.4 mm
